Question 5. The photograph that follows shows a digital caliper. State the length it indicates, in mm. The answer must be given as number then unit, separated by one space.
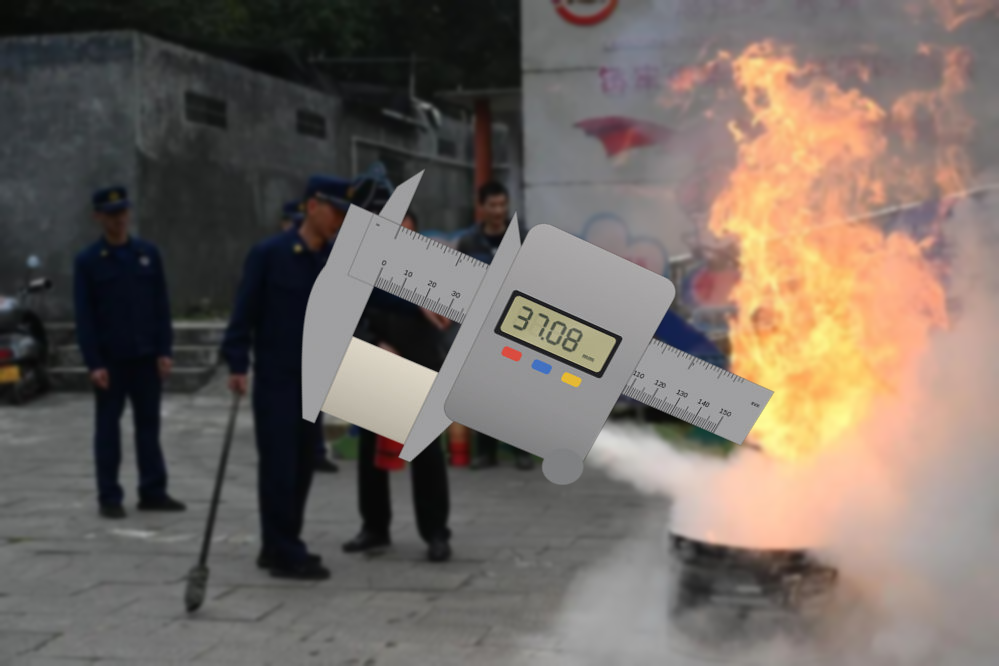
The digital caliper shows 37.08 mm
